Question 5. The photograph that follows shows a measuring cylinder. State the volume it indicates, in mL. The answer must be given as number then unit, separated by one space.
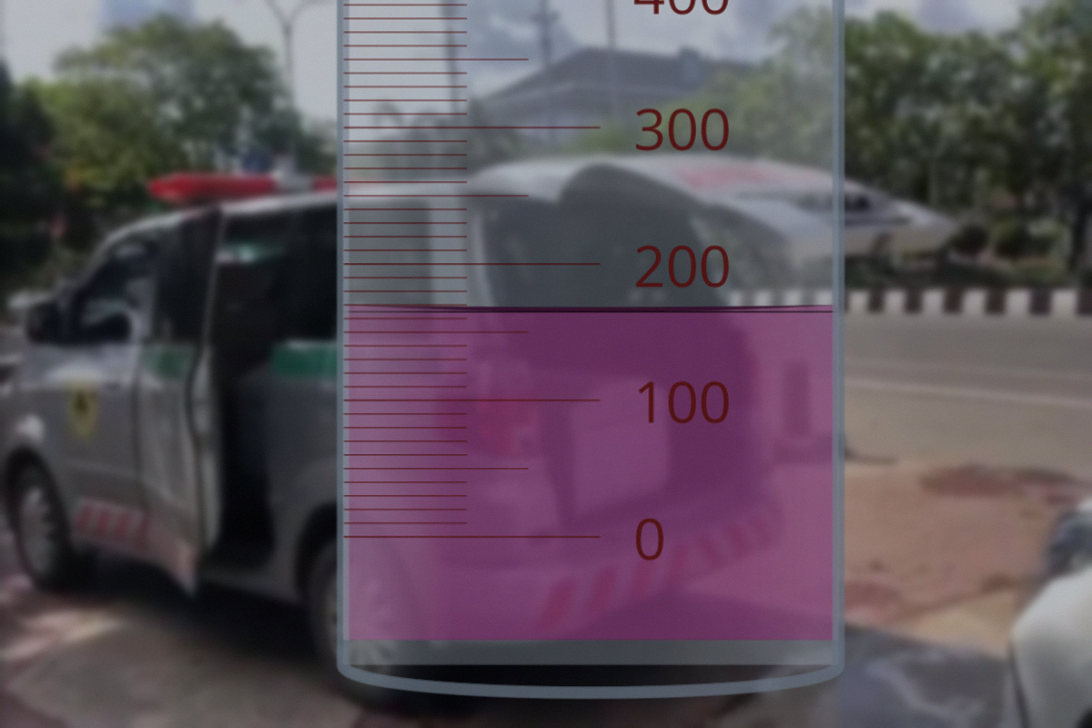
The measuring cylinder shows 165 mL
